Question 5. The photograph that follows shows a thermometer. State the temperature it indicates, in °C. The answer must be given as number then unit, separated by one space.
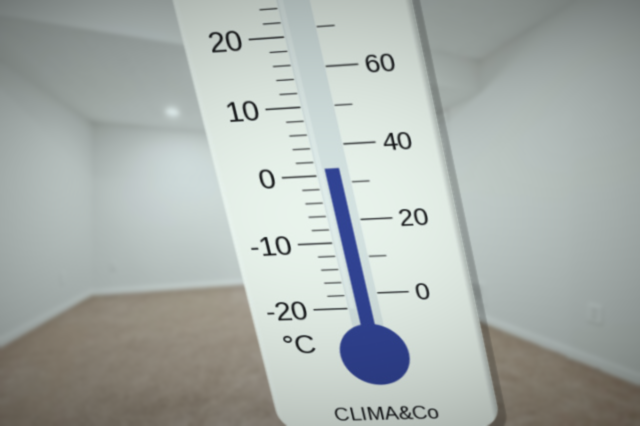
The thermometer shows 1 °C
